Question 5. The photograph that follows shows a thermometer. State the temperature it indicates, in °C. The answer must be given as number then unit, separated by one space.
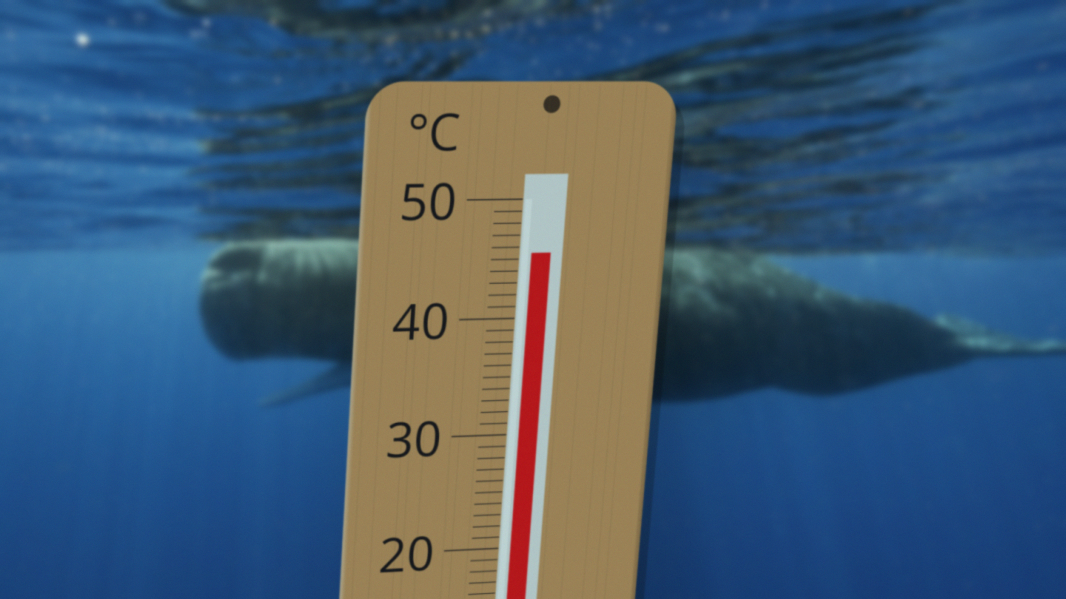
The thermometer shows 45.5 °C
